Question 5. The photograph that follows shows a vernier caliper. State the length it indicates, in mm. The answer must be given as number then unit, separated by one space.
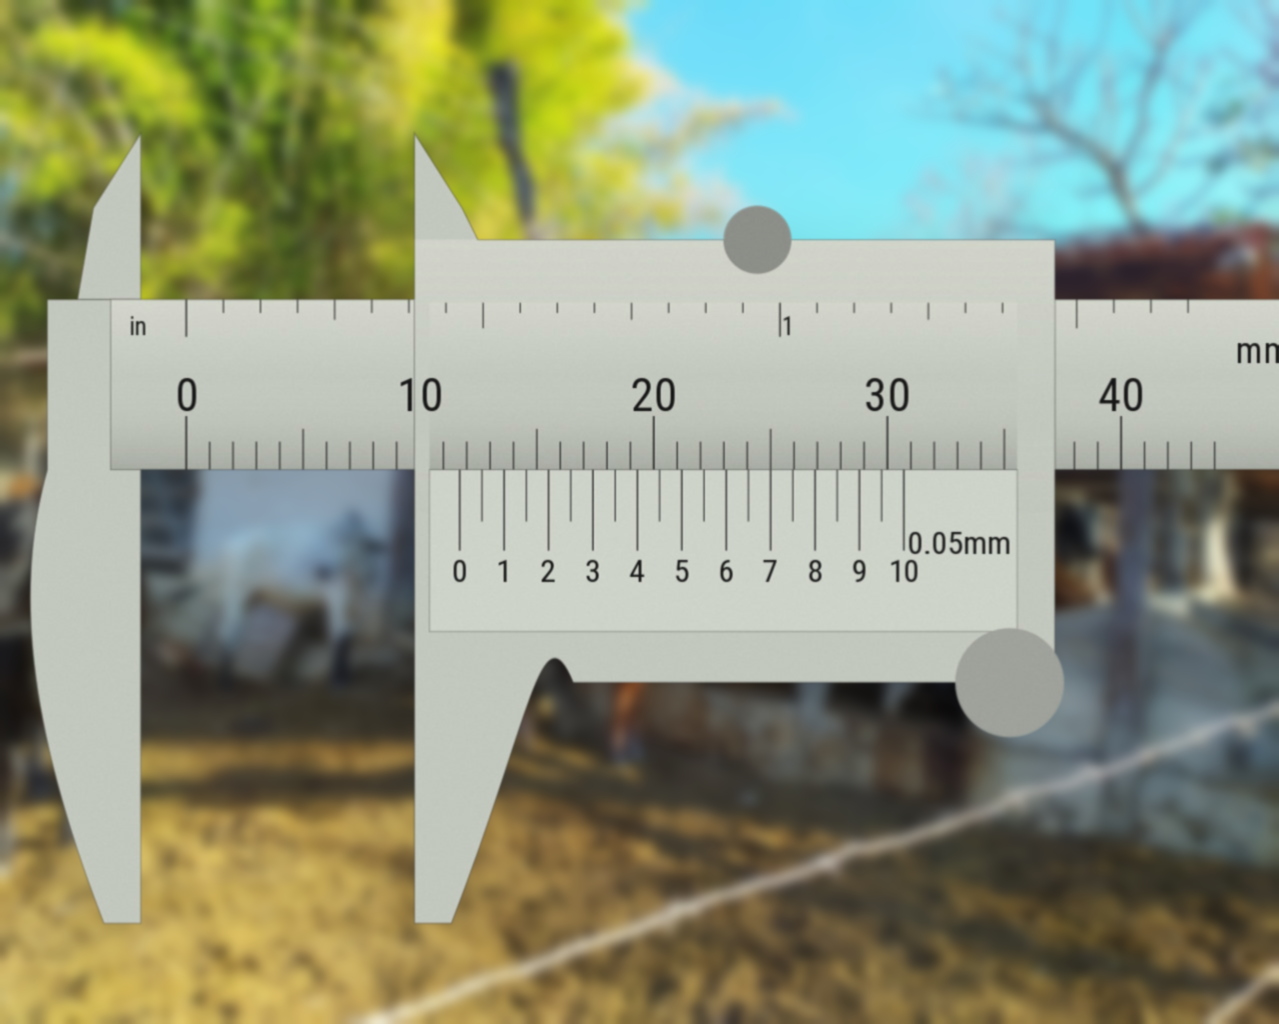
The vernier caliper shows 11.7 mm
